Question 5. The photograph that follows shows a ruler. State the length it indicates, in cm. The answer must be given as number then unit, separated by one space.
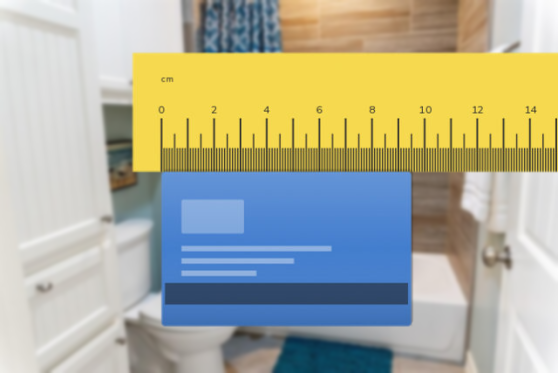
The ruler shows 9.5 cm
